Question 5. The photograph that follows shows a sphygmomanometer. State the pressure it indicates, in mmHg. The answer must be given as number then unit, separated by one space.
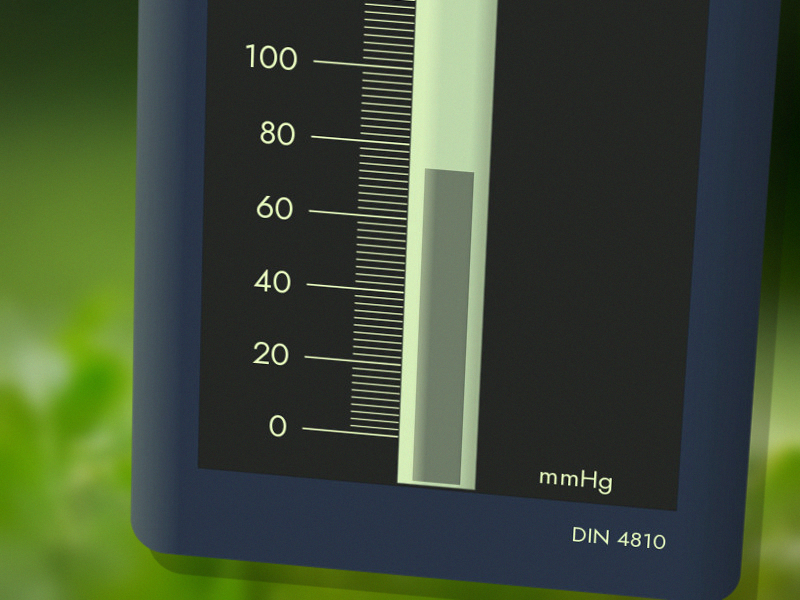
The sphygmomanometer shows 74 mmHg
